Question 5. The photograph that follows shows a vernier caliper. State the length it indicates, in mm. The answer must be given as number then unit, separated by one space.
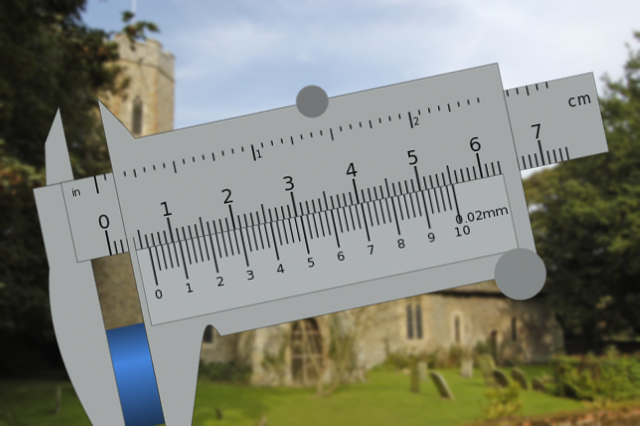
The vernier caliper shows 6.2 mm
